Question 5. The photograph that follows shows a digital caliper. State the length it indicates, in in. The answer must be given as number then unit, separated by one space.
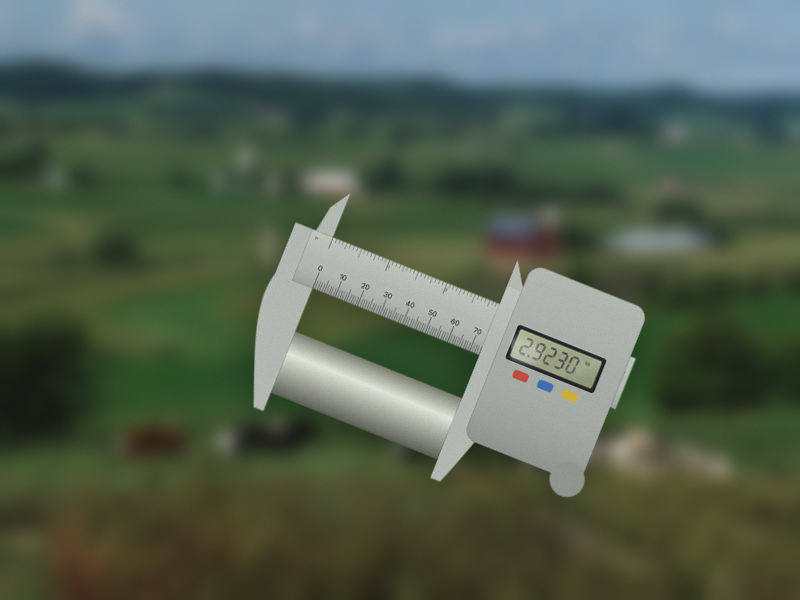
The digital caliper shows 2.9230 in
